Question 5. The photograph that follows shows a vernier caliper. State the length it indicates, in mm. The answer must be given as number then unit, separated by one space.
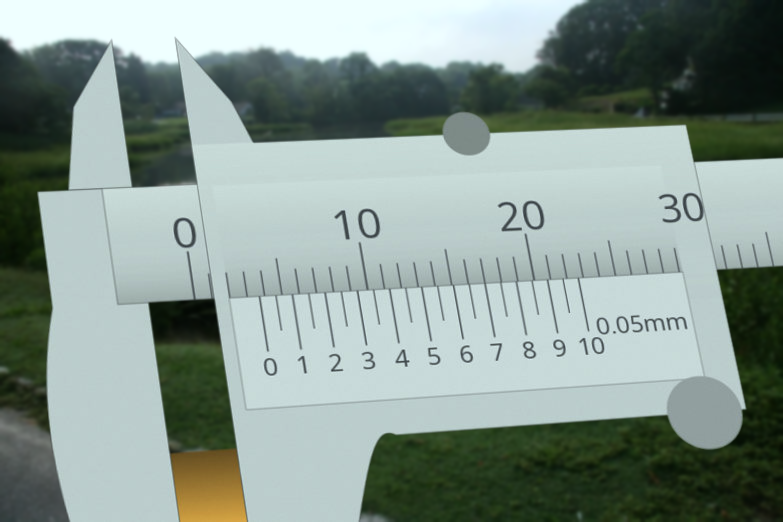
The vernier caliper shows 3.7 mm
